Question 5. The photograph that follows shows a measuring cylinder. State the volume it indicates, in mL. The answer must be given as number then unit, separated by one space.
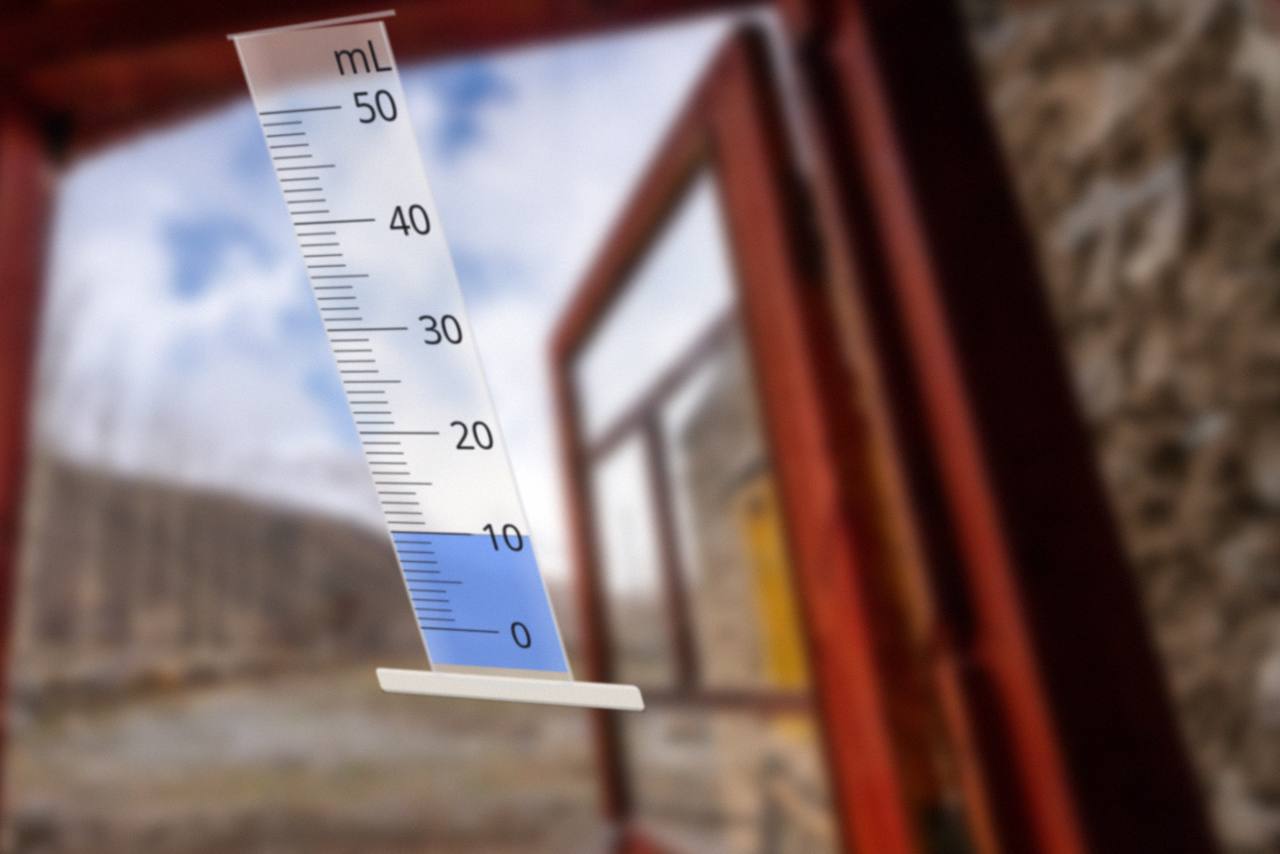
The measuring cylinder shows 10 mL
